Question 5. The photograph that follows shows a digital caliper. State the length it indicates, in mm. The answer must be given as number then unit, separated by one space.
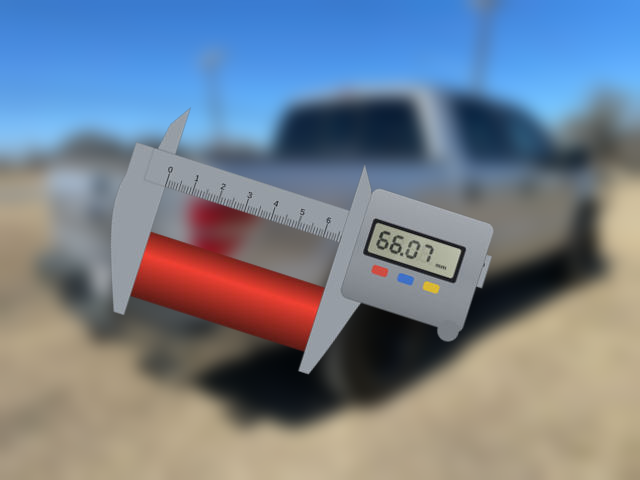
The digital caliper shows 66.07 mm
